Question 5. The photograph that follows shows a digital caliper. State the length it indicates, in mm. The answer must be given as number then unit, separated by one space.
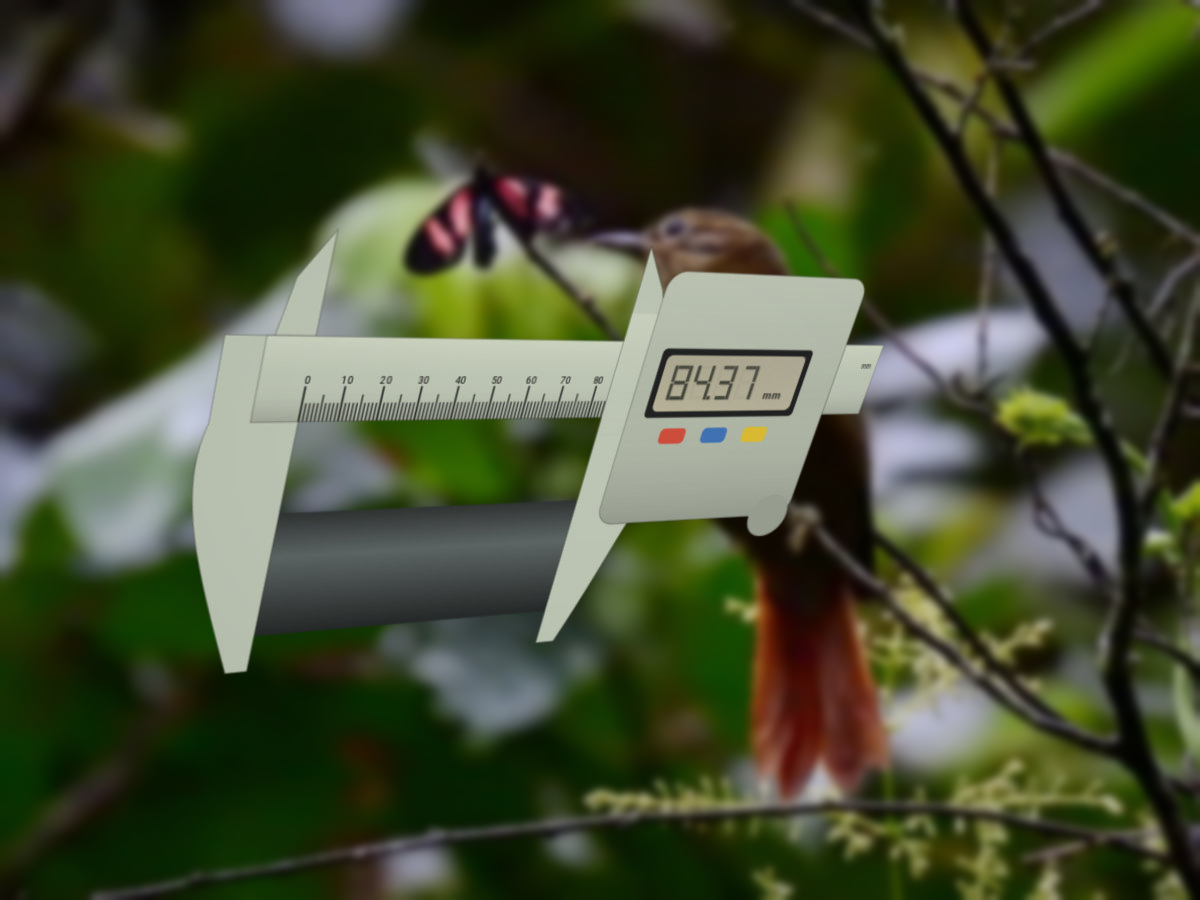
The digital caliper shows 84.37 mm
